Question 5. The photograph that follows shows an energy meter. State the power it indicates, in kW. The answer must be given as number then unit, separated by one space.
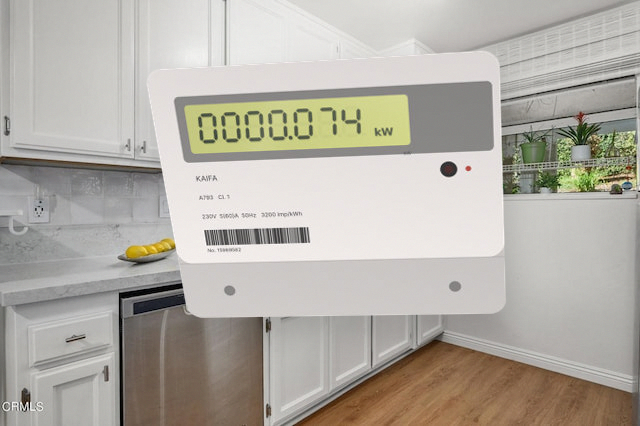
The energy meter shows 0.074 kW
